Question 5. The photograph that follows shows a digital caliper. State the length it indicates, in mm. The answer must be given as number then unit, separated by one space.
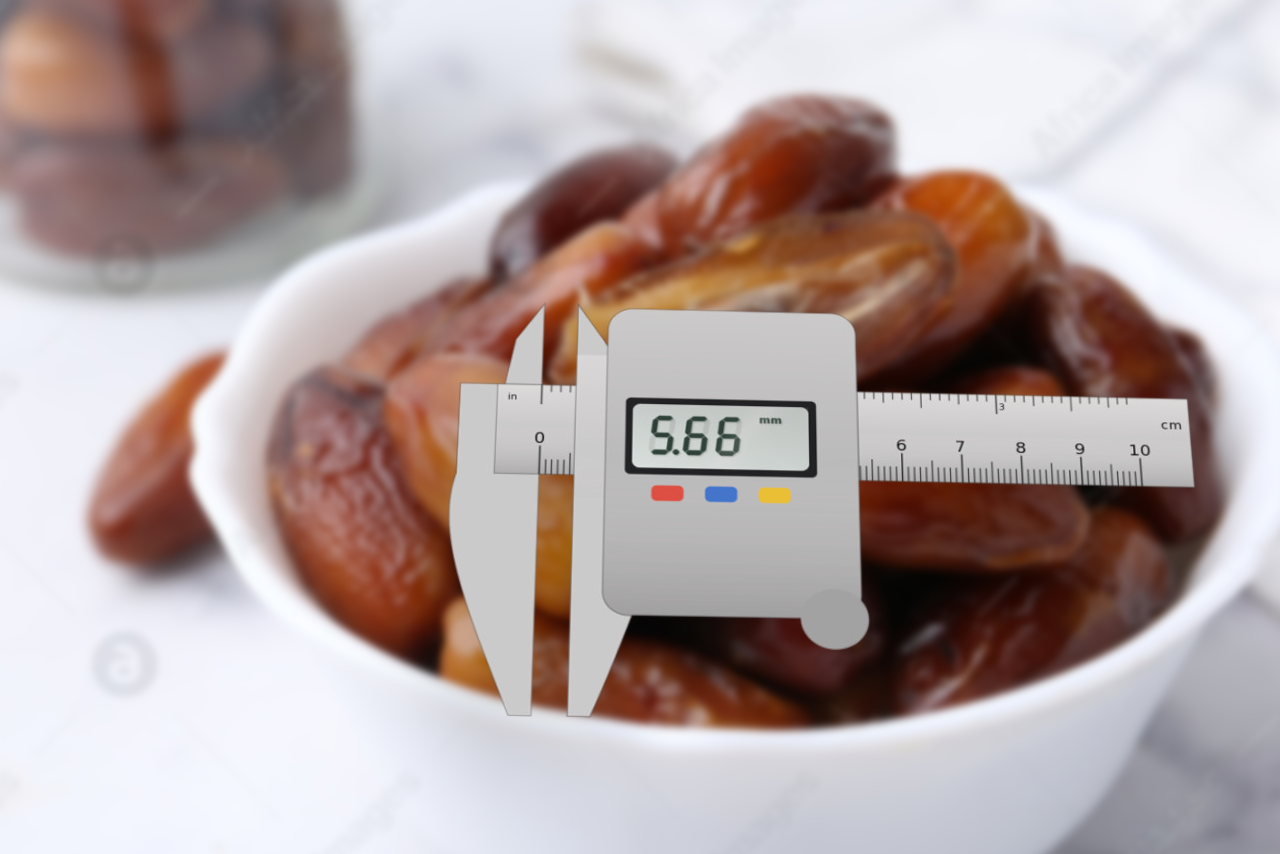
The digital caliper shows 5.66 mm
